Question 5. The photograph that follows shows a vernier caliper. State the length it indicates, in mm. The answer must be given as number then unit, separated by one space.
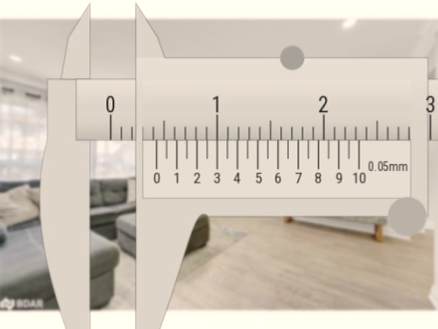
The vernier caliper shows 4.3 mm
